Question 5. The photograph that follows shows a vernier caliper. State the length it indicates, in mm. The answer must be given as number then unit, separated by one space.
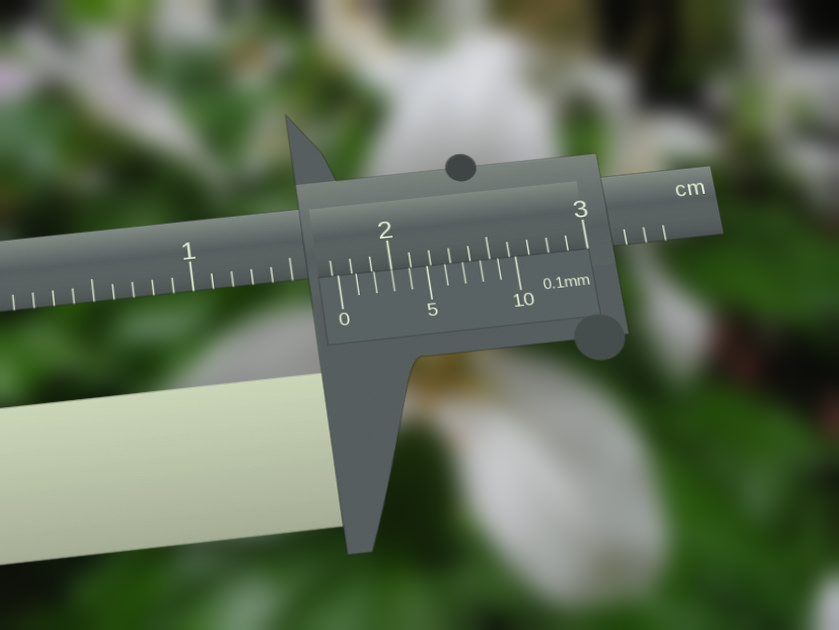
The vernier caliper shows 17.3 mm
